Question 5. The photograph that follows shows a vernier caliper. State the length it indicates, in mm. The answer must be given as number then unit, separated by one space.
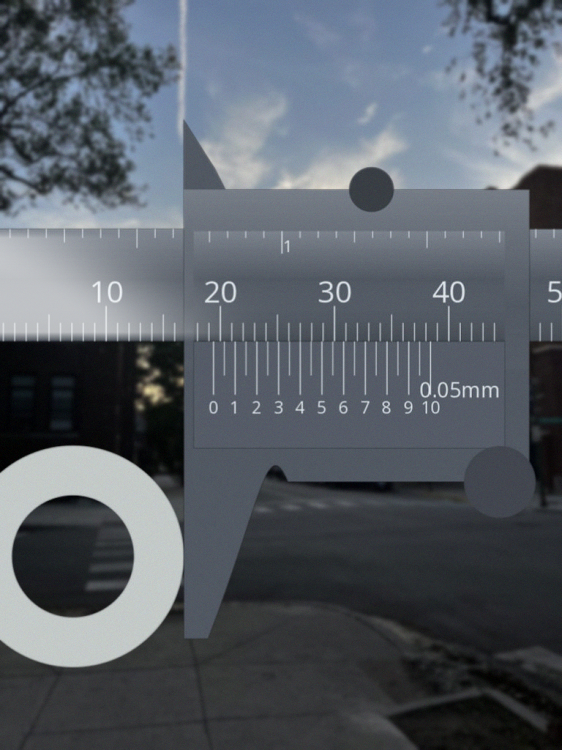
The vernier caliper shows 19.4 mm
